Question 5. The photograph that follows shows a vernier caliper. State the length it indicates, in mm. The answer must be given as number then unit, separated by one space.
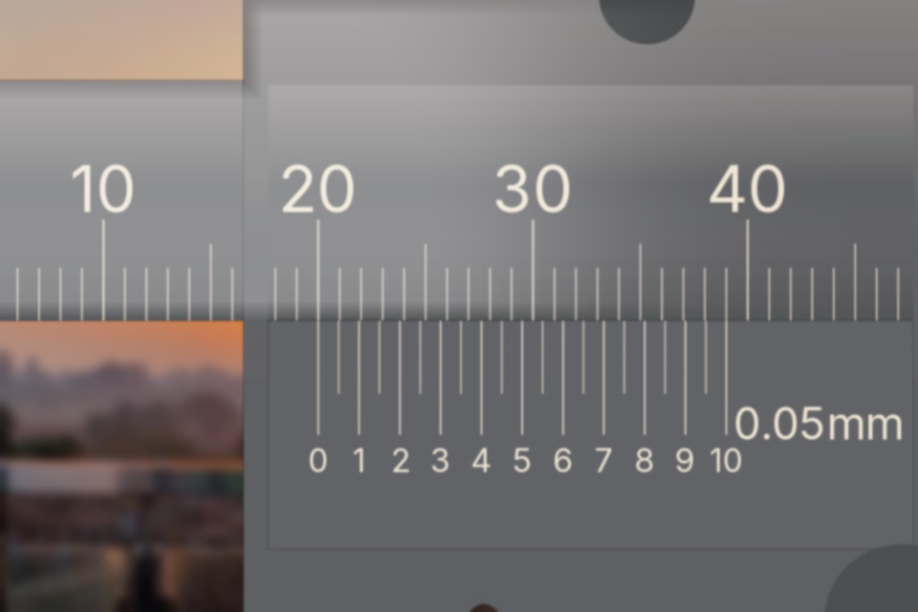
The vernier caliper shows 20.0 mm
